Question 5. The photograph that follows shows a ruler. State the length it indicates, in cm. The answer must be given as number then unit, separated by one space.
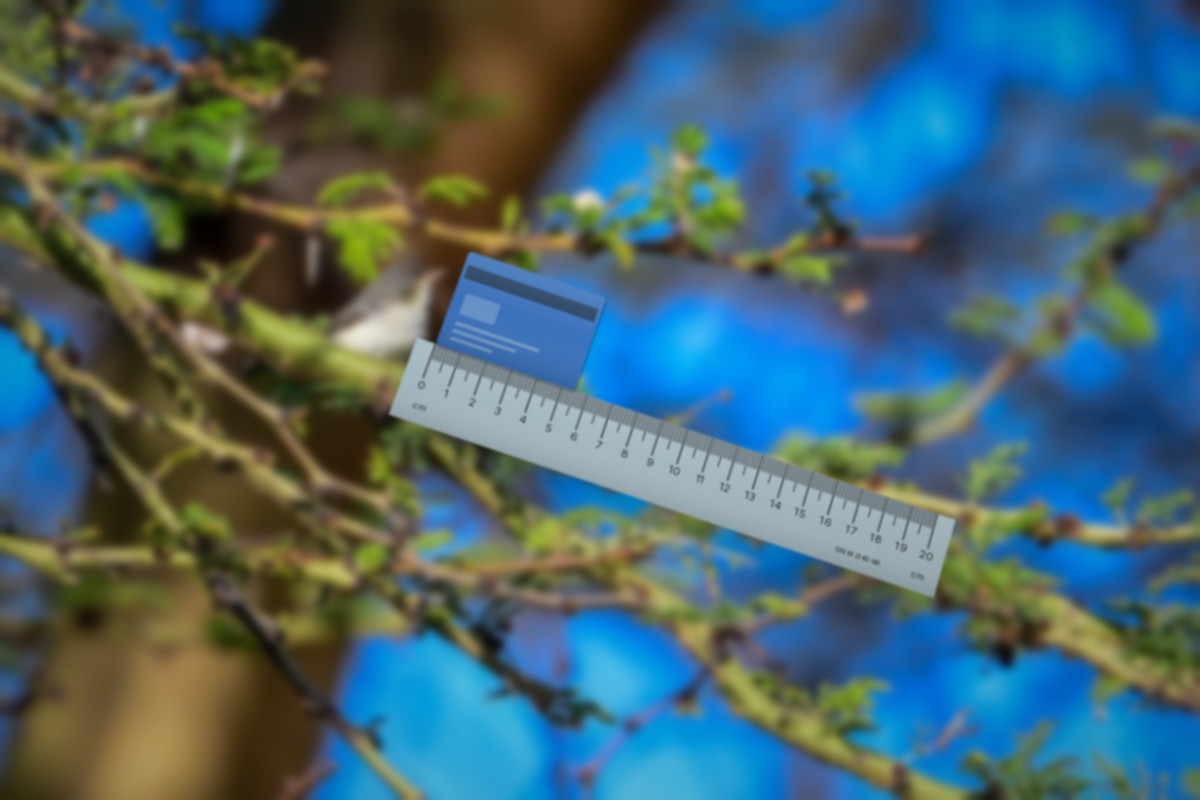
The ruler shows 5.5 cm
